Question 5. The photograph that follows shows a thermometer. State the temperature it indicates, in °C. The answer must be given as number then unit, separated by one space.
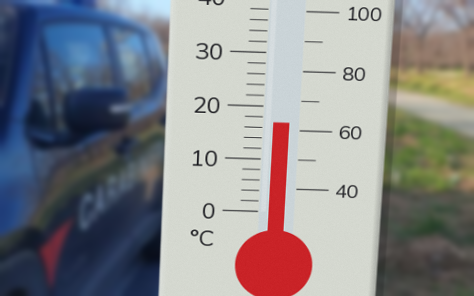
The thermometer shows 17 °C
